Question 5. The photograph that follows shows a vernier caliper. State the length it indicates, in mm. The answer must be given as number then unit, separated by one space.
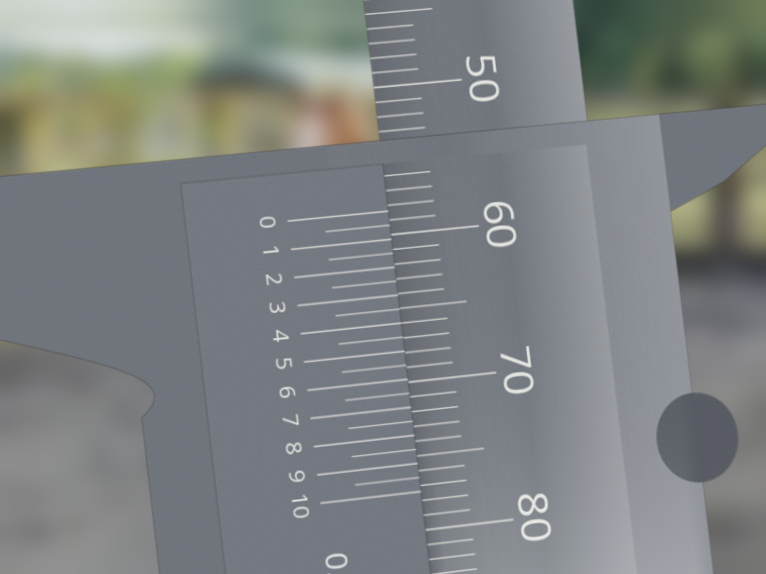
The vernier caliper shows 58.4 mm
